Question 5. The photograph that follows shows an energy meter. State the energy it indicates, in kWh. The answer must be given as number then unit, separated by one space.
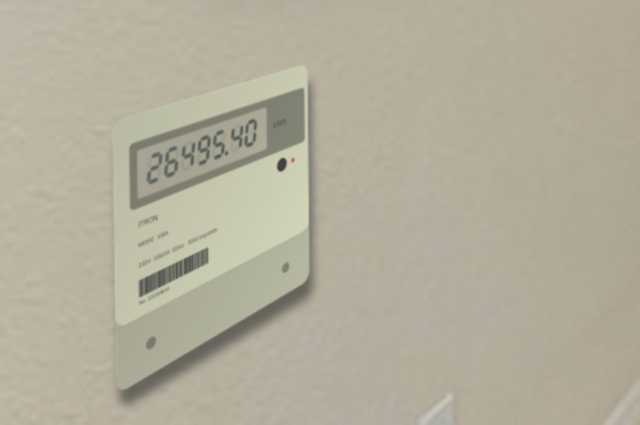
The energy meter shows 26495.40 kWh
